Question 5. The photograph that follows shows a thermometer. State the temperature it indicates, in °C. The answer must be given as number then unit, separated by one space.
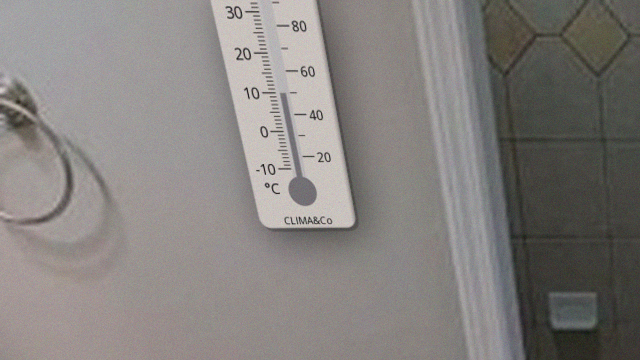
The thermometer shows 10 °C
